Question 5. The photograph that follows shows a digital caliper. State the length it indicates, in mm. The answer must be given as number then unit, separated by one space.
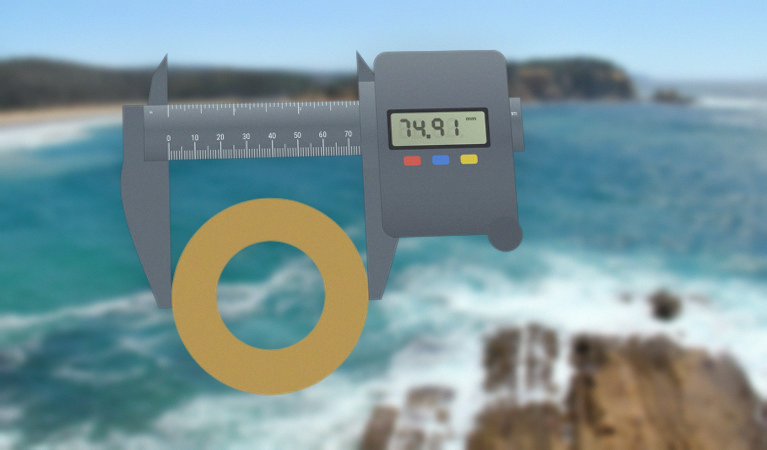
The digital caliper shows 74.91 mm
